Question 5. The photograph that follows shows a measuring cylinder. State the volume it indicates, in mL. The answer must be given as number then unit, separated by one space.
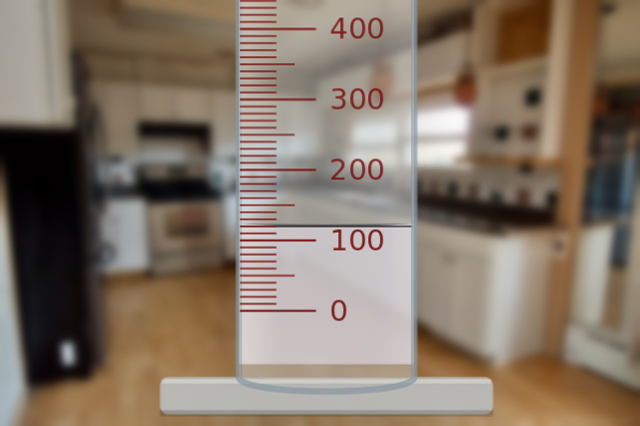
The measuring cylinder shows 120 mL
